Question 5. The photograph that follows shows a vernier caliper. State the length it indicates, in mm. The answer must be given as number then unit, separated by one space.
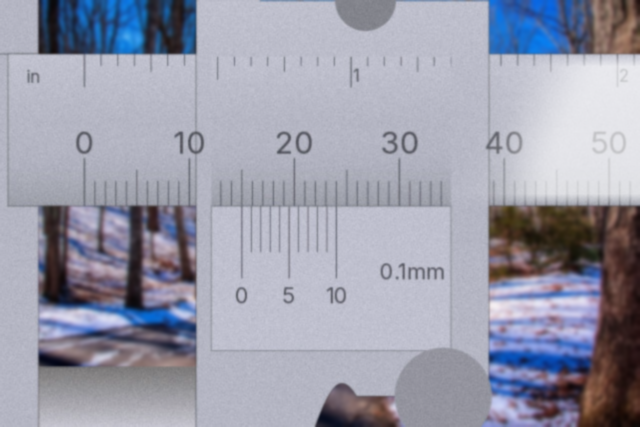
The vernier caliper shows 15.0 mm
